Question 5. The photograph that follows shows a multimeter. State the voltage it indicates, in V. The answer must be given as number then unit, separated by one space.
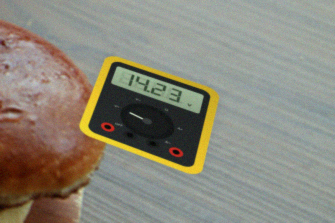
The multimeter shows 14.23 V
